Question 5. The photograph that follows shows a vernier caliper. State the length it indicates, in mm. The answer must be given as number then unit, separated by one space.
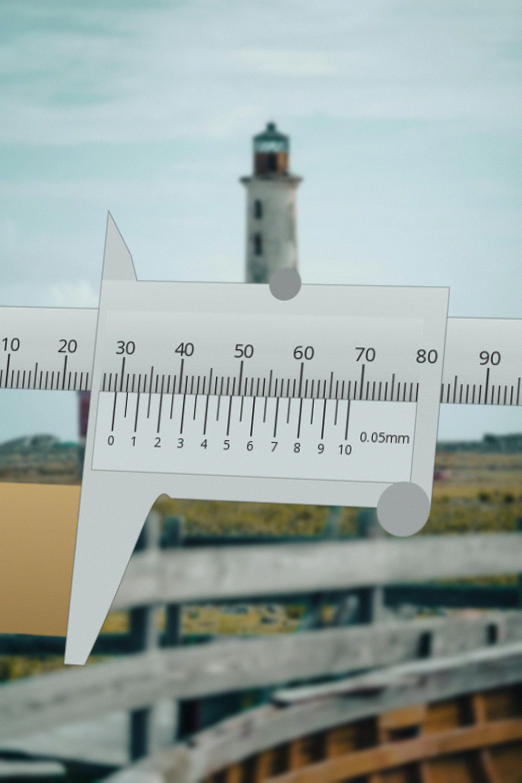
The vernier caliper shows 29.2 mm
